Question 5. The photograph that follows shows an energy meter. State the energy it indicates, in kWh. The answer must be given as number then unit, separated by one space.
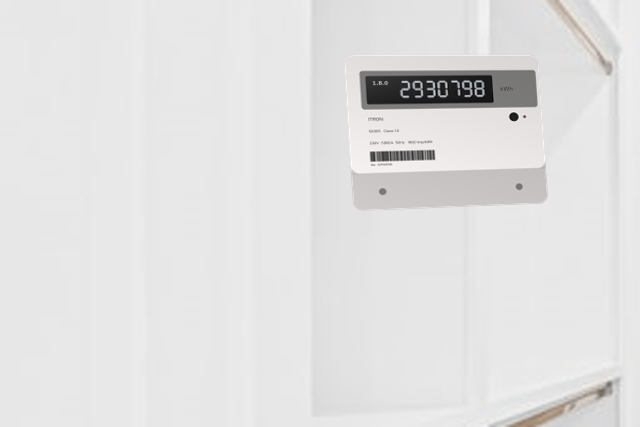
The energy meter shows 2930798 kWh
